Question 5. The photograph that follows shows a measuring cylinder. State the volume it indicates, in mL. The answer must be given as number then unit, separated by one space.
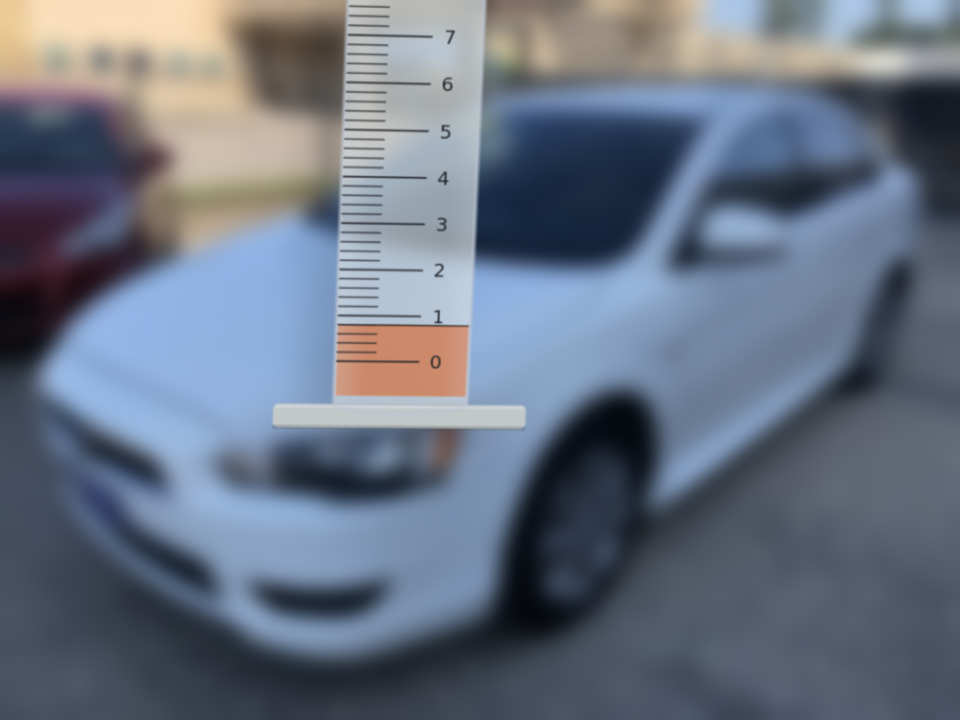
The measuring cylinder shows 0.8 mL
